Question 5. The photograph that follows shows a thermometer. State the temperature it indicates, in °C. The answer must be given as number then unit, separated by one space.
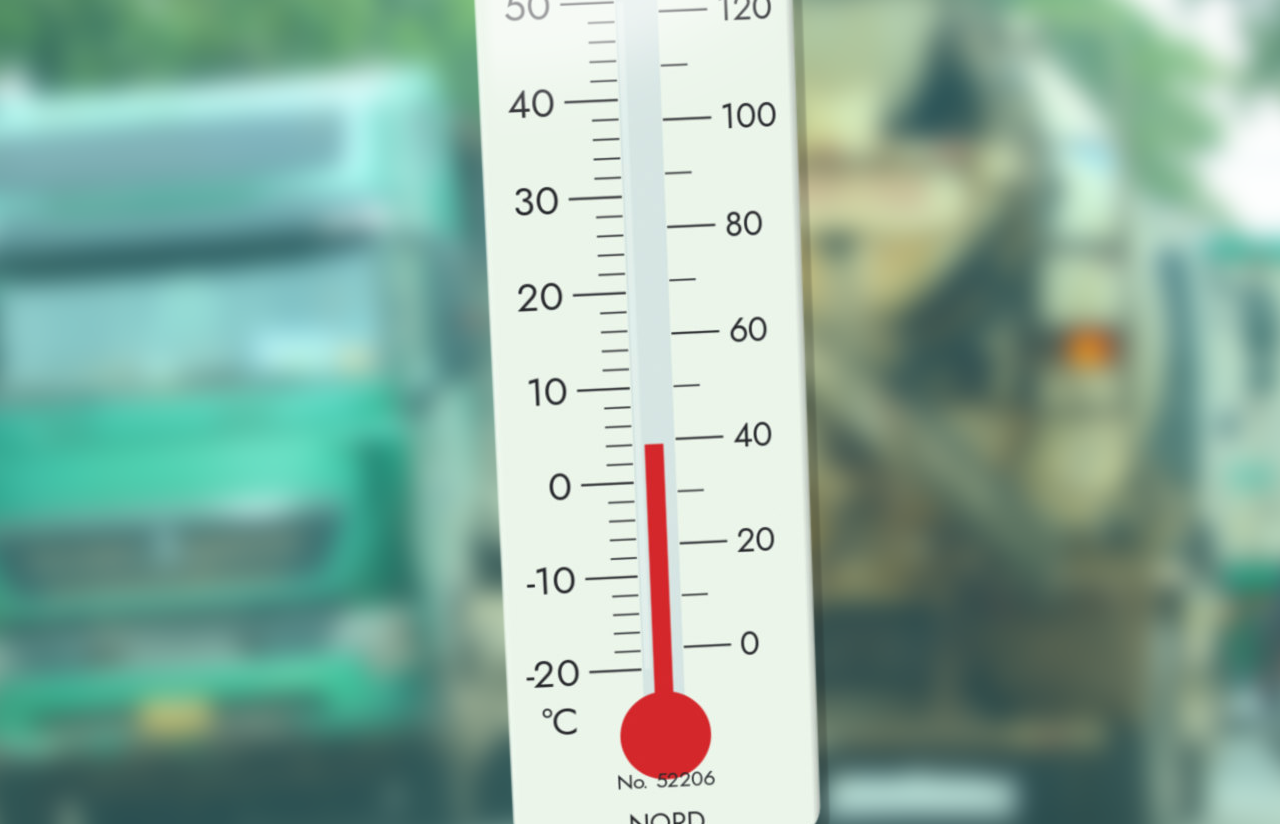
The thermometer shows 4 °C
